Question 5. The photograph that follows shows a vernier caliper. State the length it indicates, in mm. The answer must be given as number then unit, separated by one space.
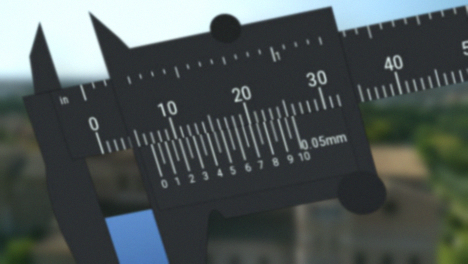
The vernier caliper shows 6.6 mm
